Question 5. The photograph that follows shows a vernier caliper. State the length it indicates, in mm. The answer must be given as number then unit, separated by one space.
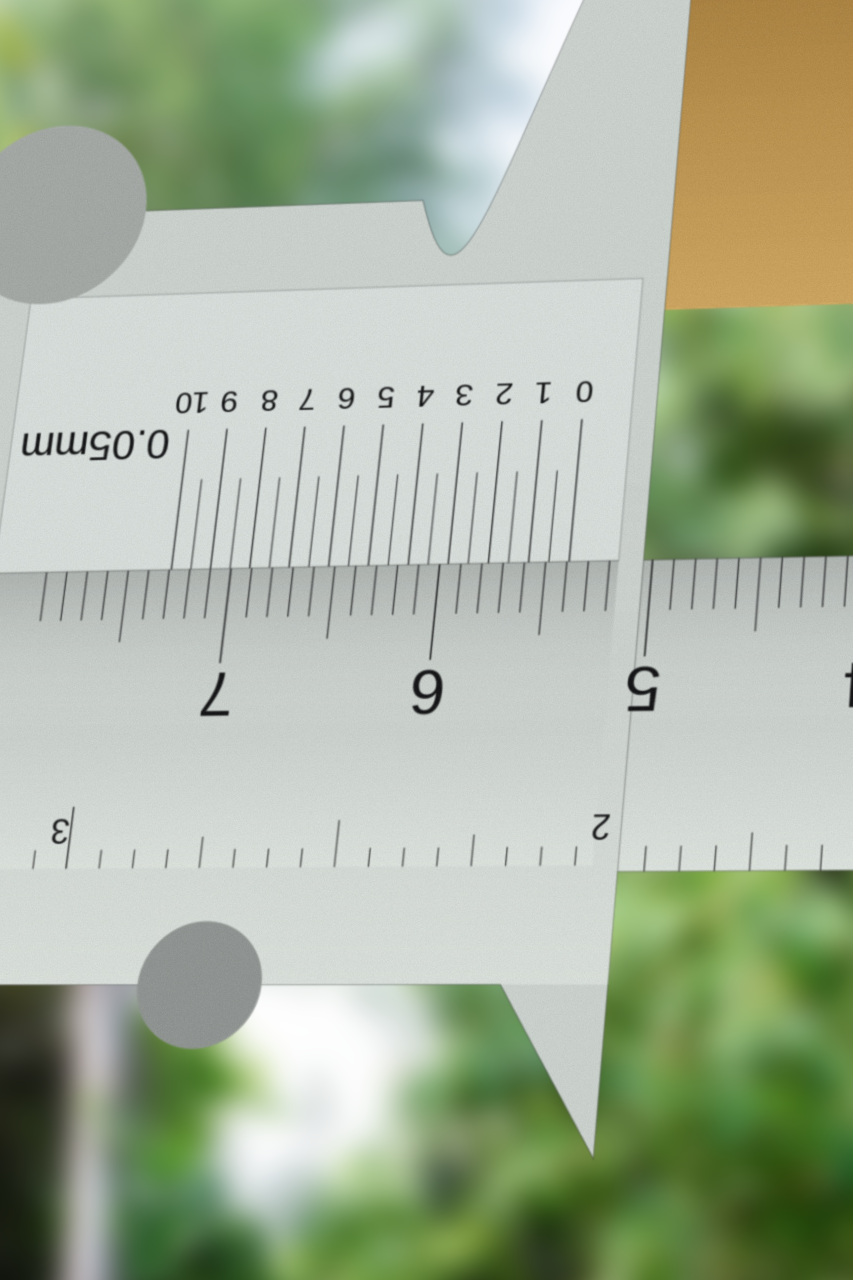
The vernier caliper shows 53.9 mm
